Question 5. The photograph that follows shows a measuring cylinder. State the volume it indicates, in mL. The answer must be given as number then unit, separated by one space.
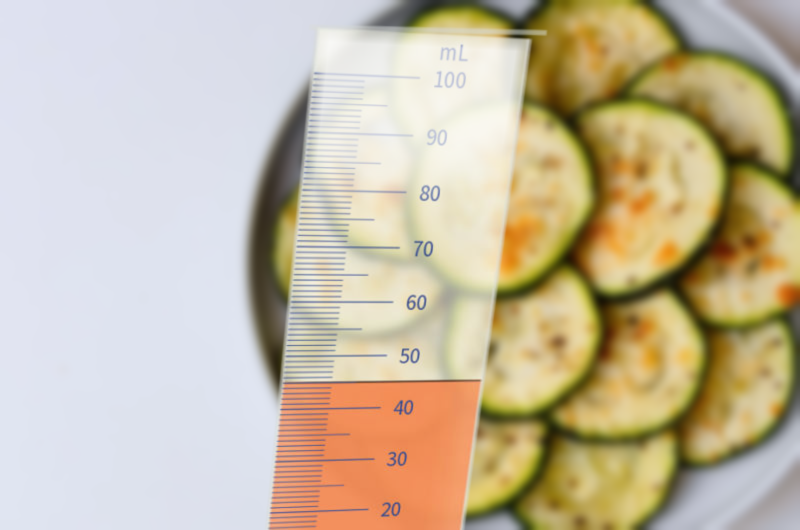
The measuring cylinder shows 45 mL
